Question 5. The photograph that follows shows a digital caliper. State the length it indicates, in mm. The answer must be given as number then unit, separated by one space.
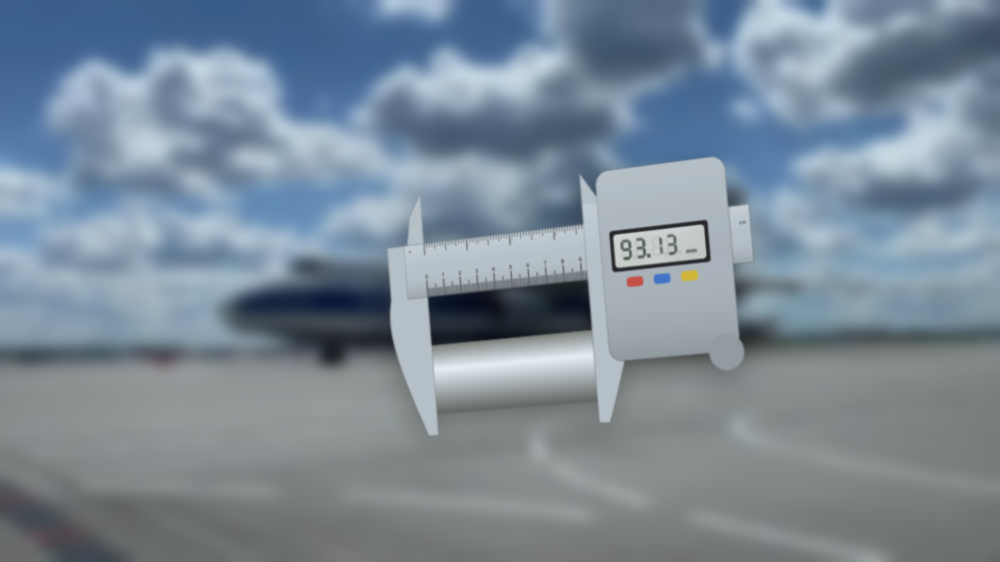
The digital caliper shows 93.13 mm
